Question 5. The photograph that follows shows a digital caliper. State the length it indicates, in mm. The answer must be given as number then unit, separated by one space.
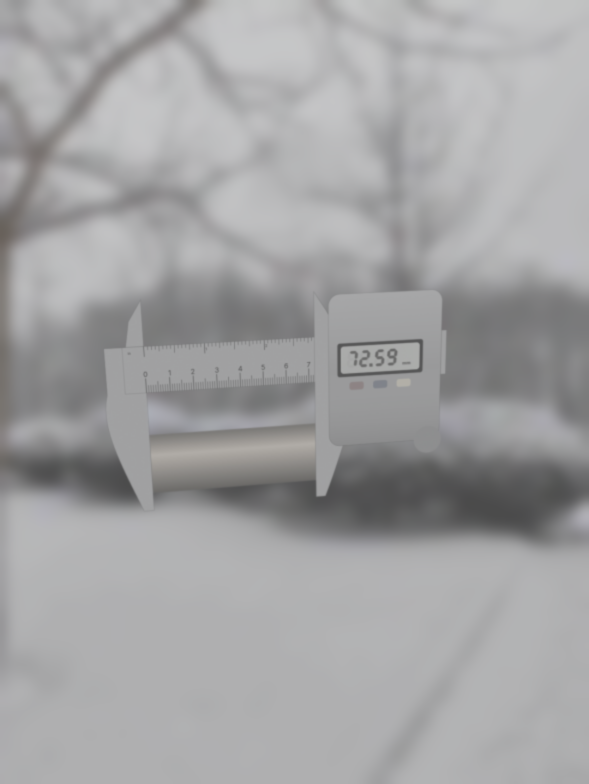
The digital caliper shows 72.59 mm
